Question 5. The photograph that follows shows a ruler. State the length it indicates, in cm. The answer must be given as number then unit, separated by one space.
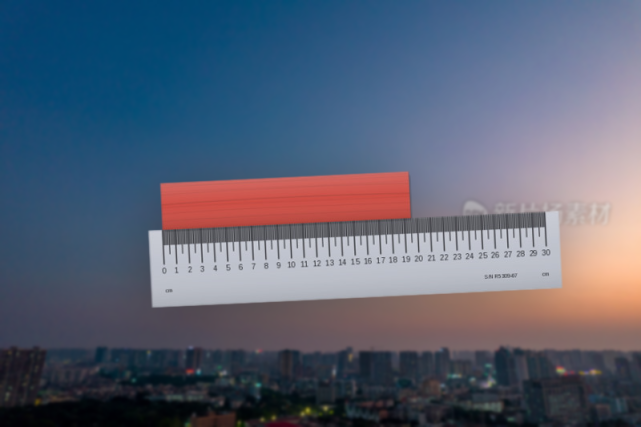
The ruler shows 19.5 cm
